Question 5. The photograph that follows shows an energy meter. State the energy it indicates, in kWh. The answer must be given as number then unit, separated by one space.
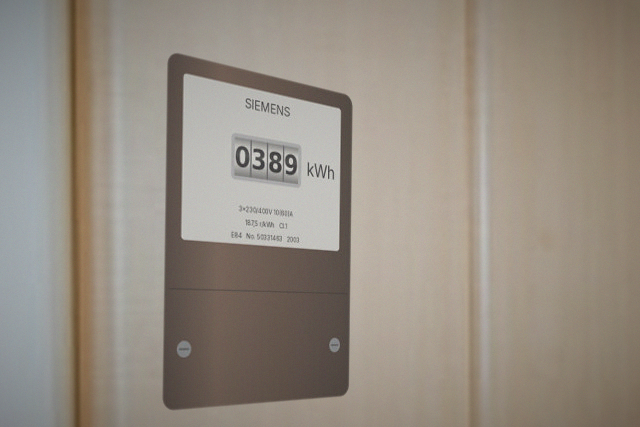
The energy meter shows 389 kWh
